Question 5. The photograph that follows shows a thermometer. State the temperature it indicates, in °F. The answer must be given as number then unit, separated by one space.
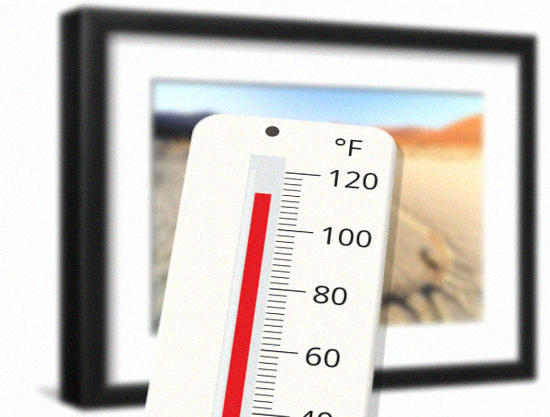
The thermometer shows 112 °F
